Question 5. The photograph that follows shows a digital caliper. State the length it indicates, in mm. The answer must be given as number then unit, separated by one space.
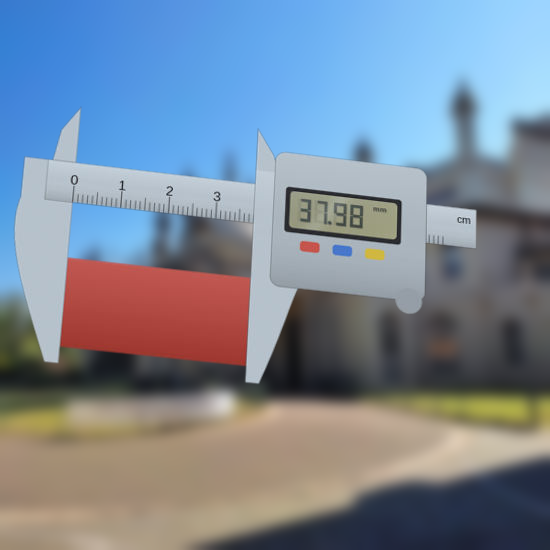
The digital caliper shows 37.98 mm
